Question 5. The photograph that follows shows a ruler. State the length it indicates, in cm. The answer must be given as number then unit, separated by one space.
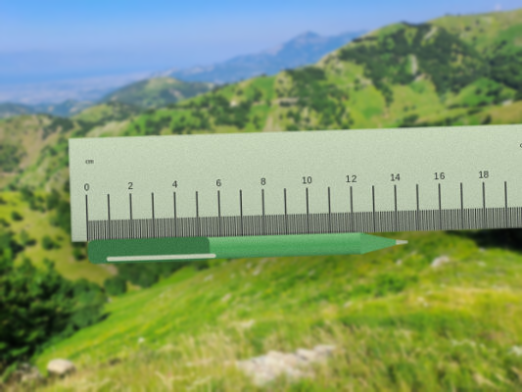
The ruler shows 14.5 cm
